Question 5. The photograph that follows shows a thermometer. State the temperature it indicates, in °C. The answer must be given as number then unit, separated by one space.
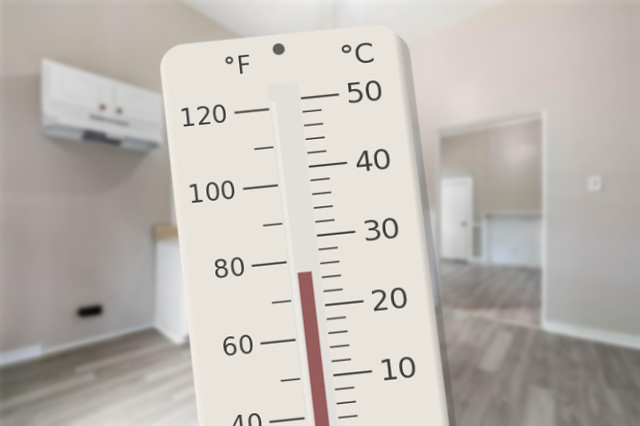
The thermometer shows 25 °C
